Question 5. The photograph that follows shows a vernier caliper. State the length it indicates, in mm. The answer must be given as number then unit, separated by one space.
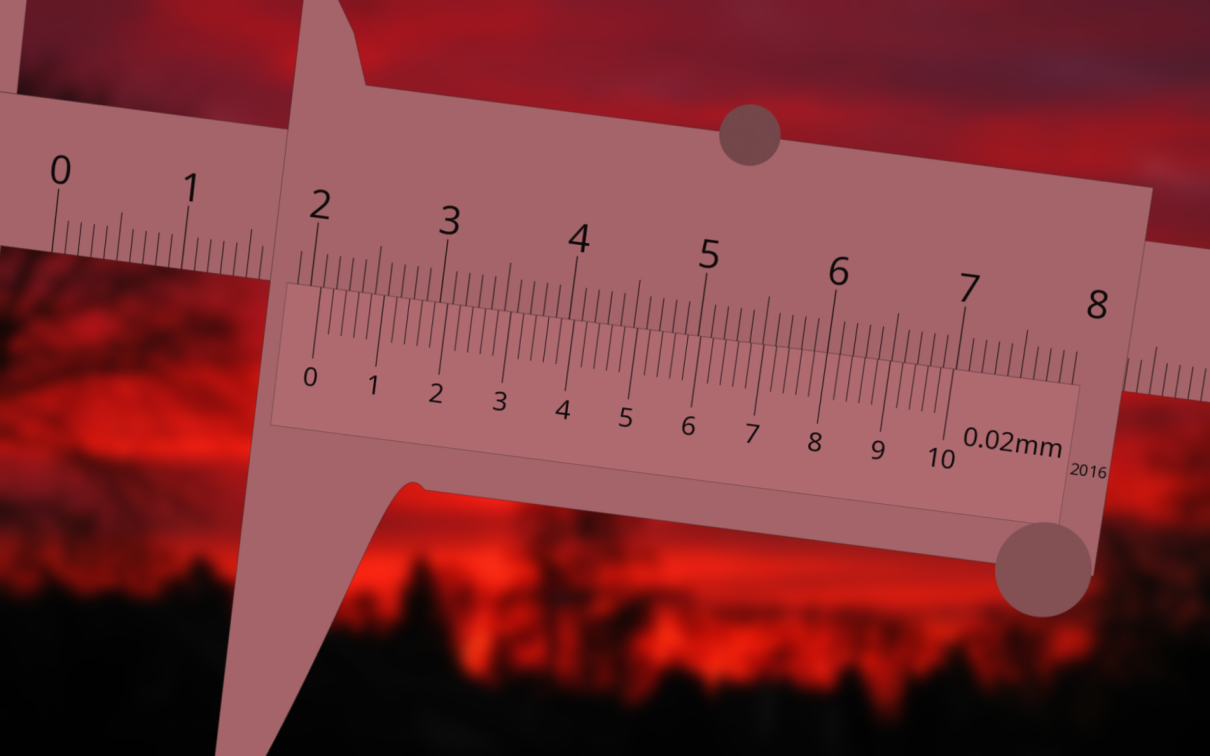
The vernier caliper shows 20.8 mm
